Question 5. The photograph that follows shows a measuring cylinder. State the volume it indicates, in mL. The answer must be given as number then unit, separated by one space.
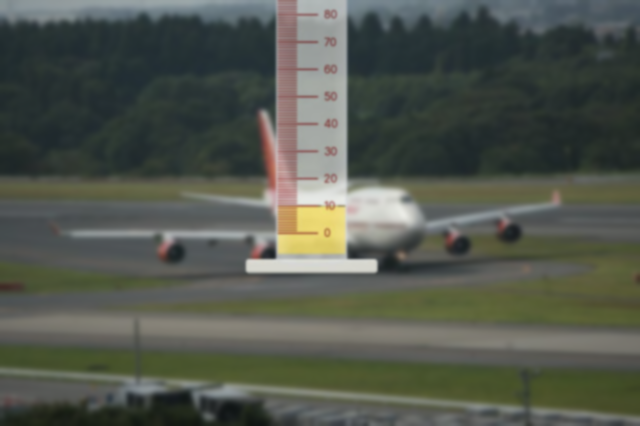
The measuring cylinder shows 10 mL
